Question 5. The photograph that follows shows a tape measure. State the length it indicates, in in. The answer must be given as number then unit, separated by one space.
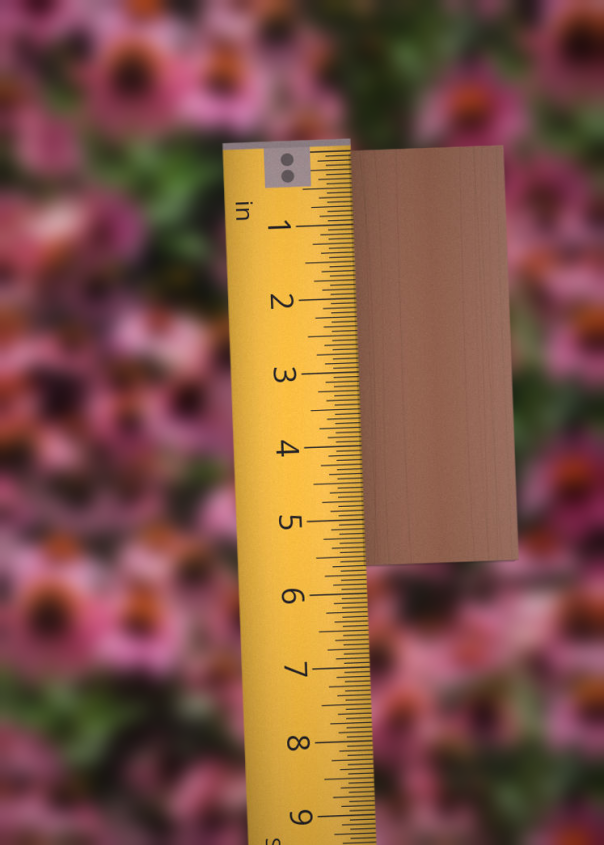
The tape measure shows 5.625 in
